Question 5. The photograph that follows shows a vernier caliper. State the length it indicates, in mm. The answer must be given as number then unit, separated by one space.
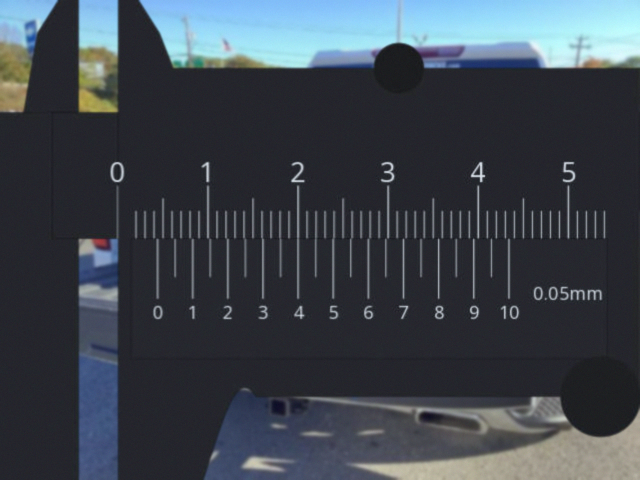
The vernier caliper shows 4.4 mm
